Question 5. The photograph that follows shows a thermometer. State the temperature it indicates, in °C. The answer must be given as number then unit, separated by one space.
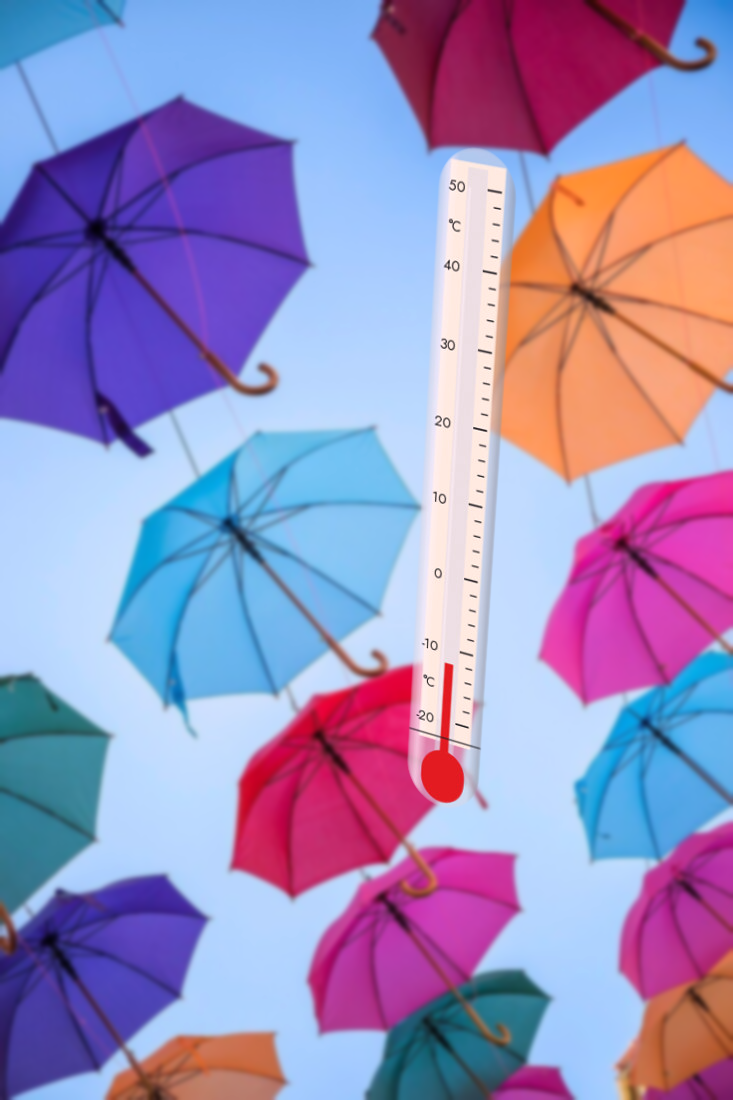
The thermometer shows -12 °C
